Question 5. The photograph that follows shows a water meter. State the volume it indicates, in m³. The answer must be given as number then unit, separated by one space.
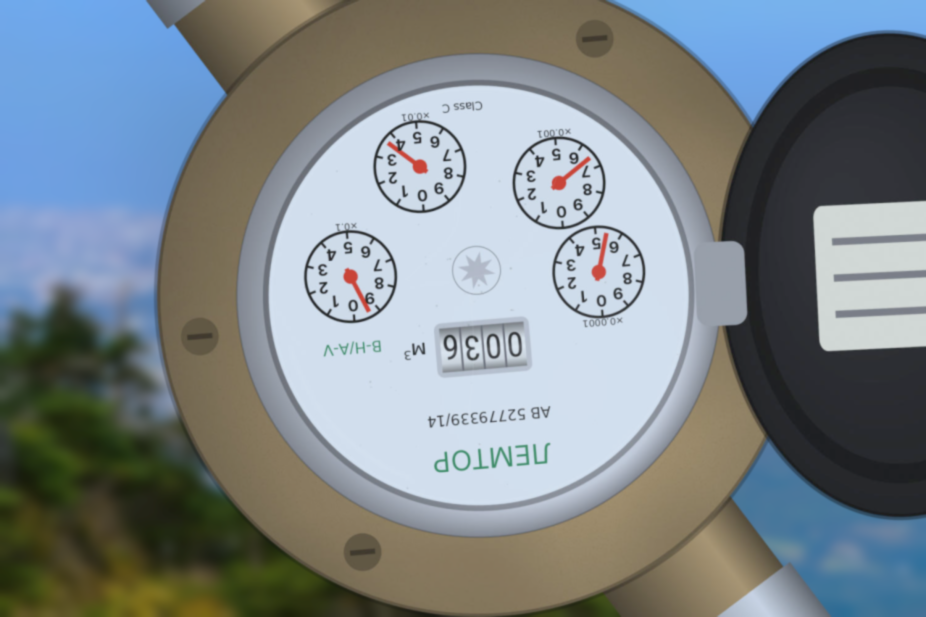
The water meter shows 35.9365 m³
